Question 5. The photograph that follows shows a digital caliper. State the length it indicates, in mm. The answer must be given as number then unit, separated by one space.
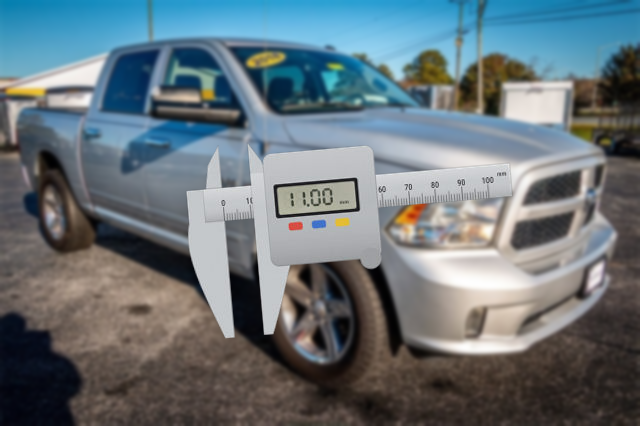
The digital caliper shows 11.00 mm
